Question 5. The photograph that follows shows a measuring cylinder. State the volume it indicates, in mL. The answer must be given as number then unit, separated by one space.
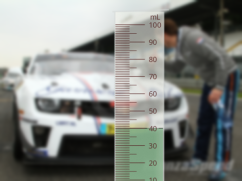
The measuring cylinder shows 40 mL
